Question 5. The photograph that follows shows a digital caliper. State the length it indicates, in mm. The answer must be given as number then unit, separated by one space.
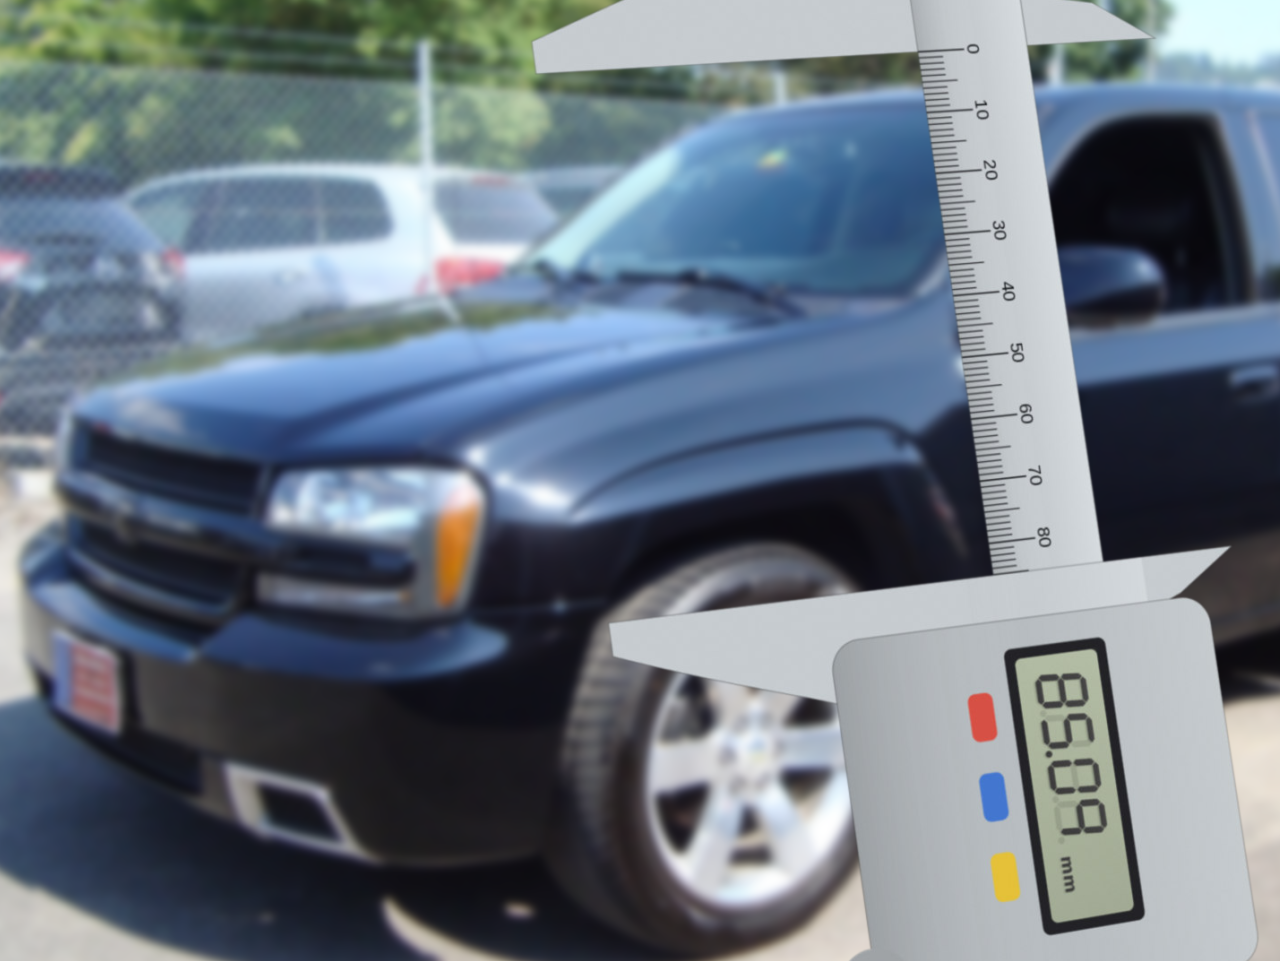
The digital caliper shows 85.09 mm
